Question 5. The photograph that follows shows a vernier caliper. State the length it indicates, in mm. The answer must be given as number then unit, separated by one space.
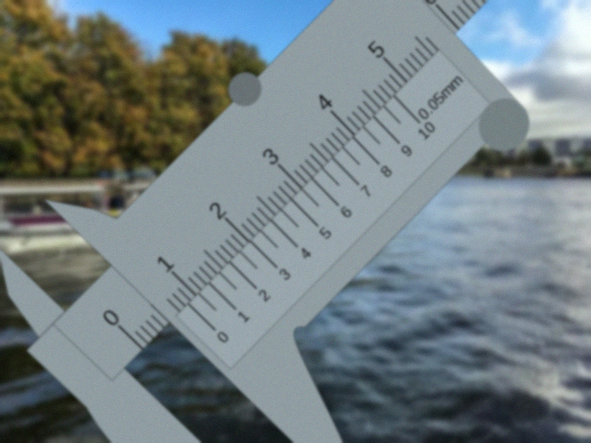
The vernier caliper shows 8.5 mm
